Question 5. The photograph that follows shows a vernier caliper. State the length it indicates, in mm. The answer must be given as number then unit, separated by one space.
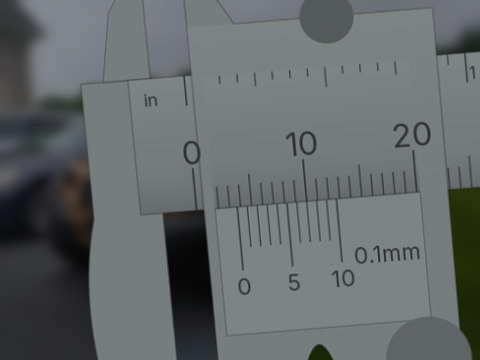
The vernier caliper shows 3.7 mm
